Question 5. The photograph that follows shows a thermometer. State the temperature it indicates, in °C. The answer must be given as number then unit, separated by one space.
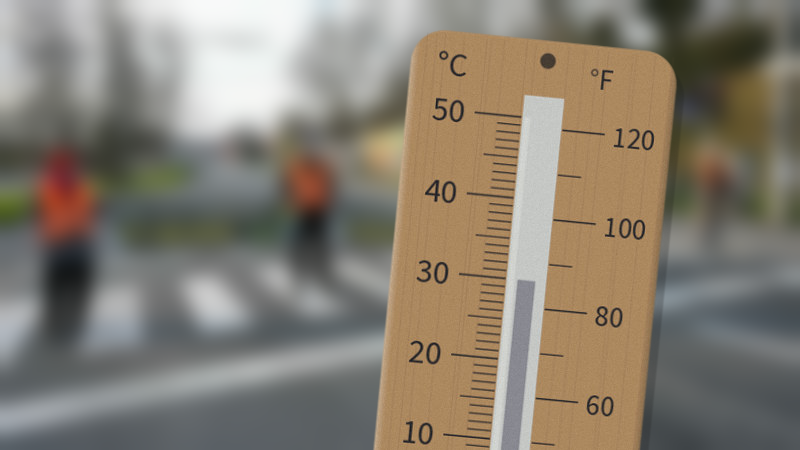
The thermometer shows 30 °C
